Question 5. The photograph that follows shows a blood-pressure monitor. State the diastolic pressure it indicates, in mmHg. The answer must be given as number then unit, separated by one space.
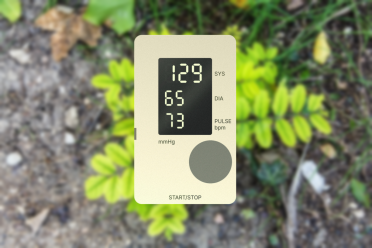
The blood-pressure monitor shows 65 mmHg
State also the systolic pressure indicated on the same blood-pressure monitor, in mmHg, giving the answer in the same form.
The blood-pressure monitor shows 129 mmHg
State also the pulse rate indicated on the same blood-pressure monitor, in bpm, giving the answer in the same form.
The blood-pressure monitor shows 73 bpm
